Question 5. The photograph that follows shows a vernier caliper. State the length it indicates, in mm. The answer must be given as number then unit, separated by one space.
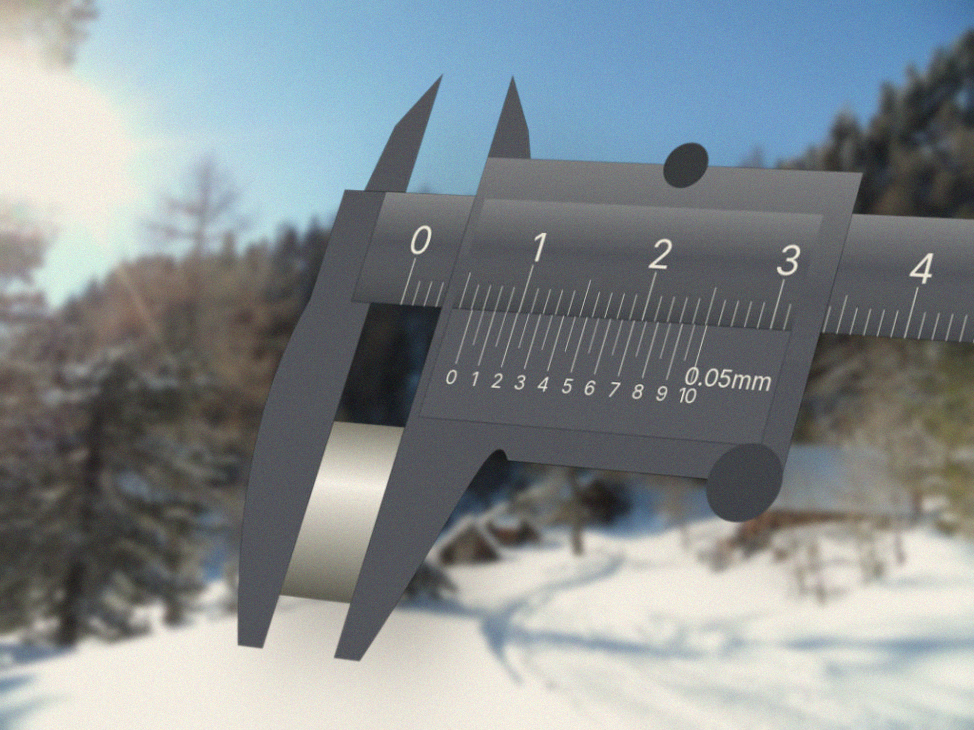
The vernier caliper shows 6.1 mm
